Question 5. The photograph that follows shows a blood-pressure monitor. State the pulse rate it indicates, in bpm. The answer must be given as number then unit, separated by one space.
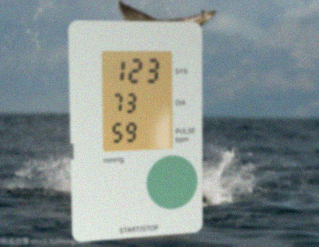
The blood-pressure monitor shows 59 bpm
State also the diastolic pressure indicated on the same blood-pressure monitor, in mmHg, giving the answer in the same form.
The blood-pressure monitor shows 73 mmHg
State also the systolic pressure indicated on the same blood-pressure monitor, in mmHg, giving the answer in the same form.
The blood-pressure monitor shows 123 mmHg
